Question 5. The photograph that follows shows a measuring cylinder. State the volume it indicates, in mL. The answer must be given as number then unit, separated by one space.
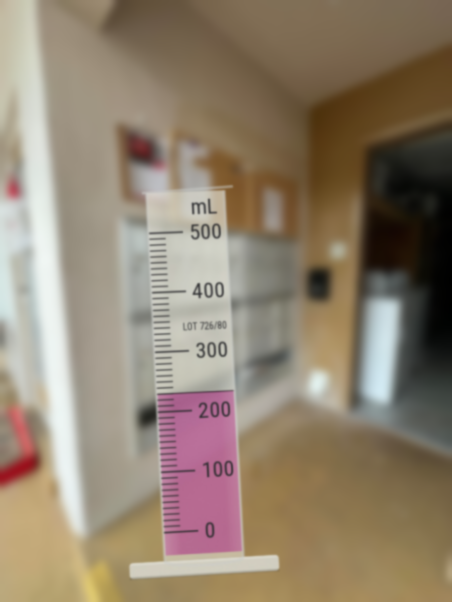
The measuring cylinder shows 230 mL
